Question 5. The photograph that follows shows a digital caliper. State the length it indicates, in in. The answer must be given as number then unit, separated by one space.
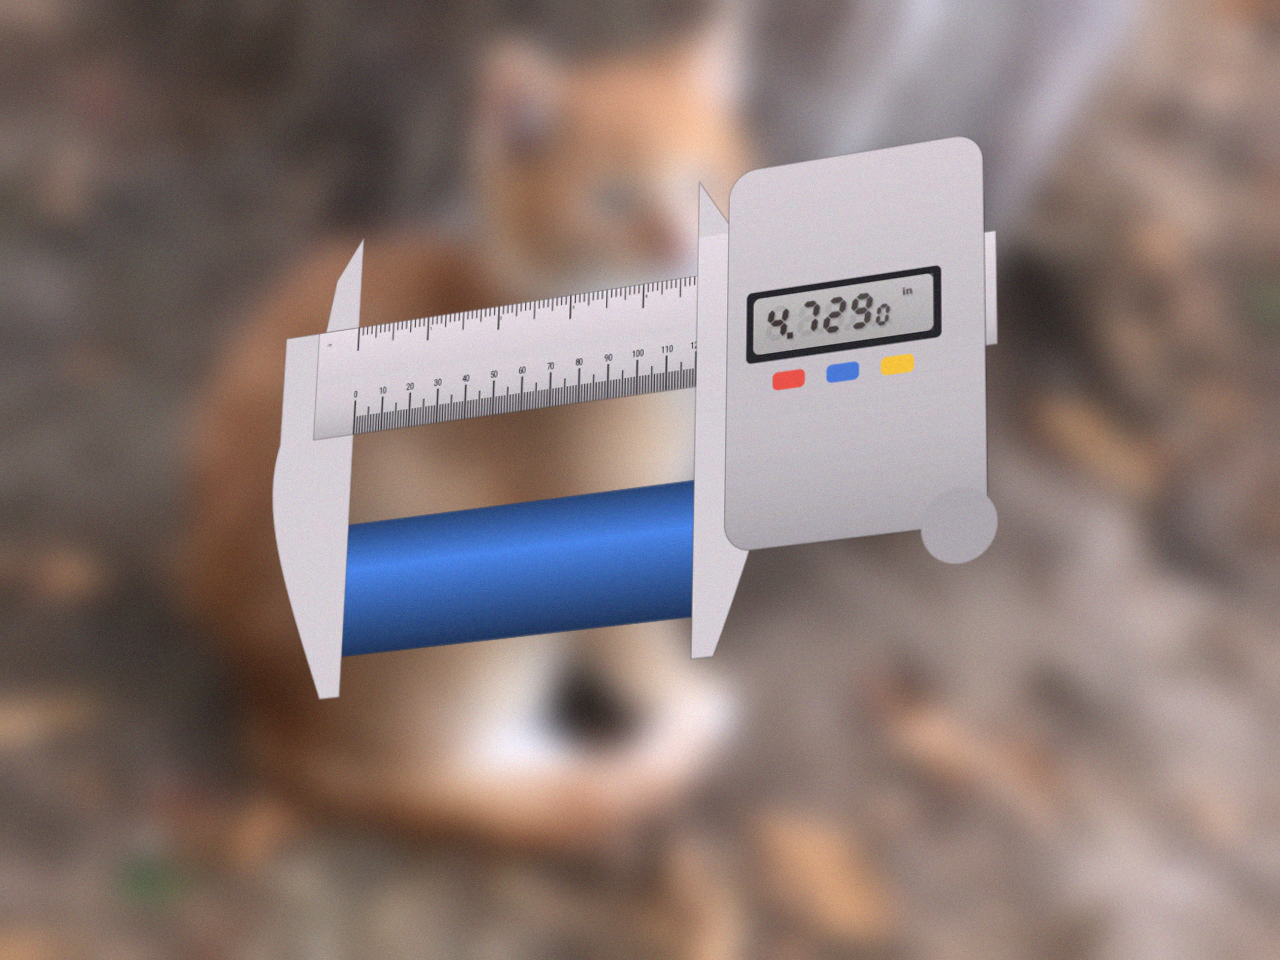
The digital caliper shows 4.7290 in
